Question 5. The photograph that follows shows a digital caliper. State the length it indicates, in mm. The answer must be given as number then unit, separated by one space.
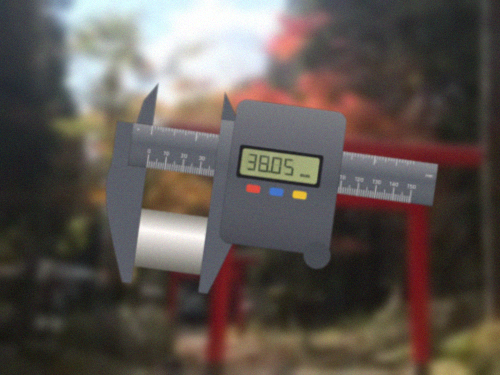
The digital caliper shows 38.05 mm
